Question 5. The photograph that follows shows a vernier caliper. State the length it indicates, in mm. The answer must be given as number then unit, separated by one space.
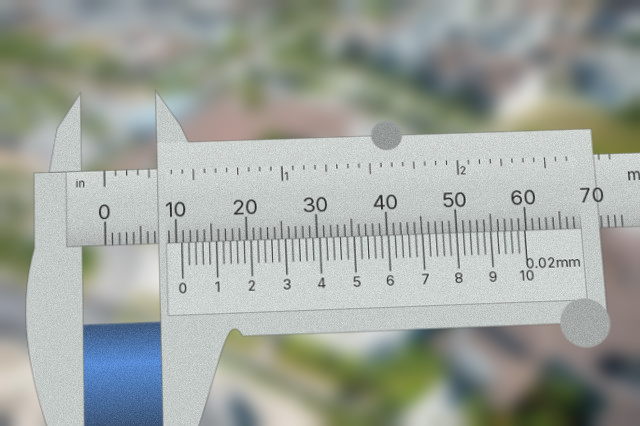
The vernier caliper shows 10.8 mm
